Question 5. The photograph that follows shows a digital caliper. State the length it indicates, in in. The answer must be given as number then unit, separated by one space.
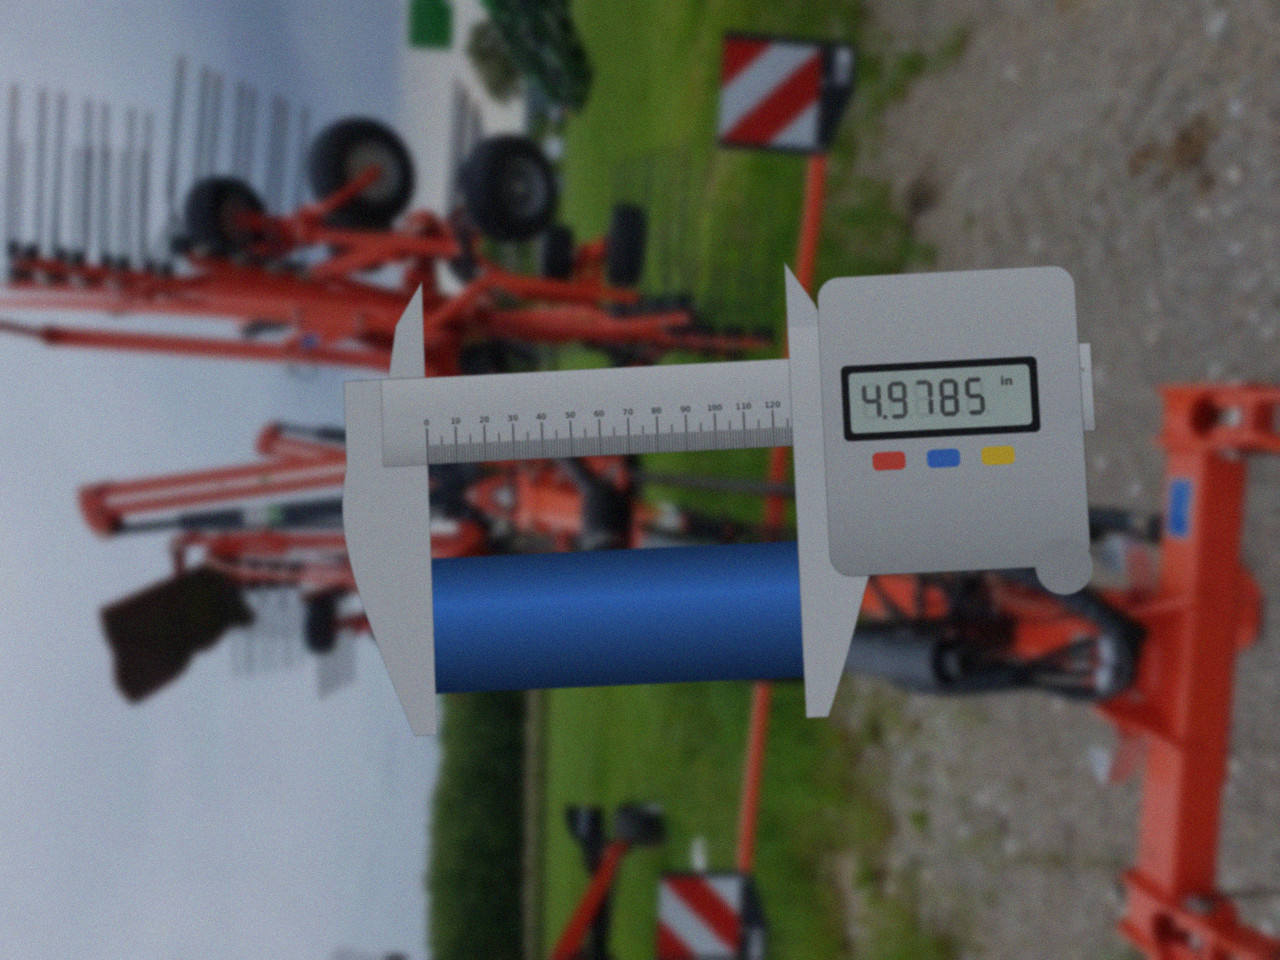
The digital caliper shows 4.9785 in
